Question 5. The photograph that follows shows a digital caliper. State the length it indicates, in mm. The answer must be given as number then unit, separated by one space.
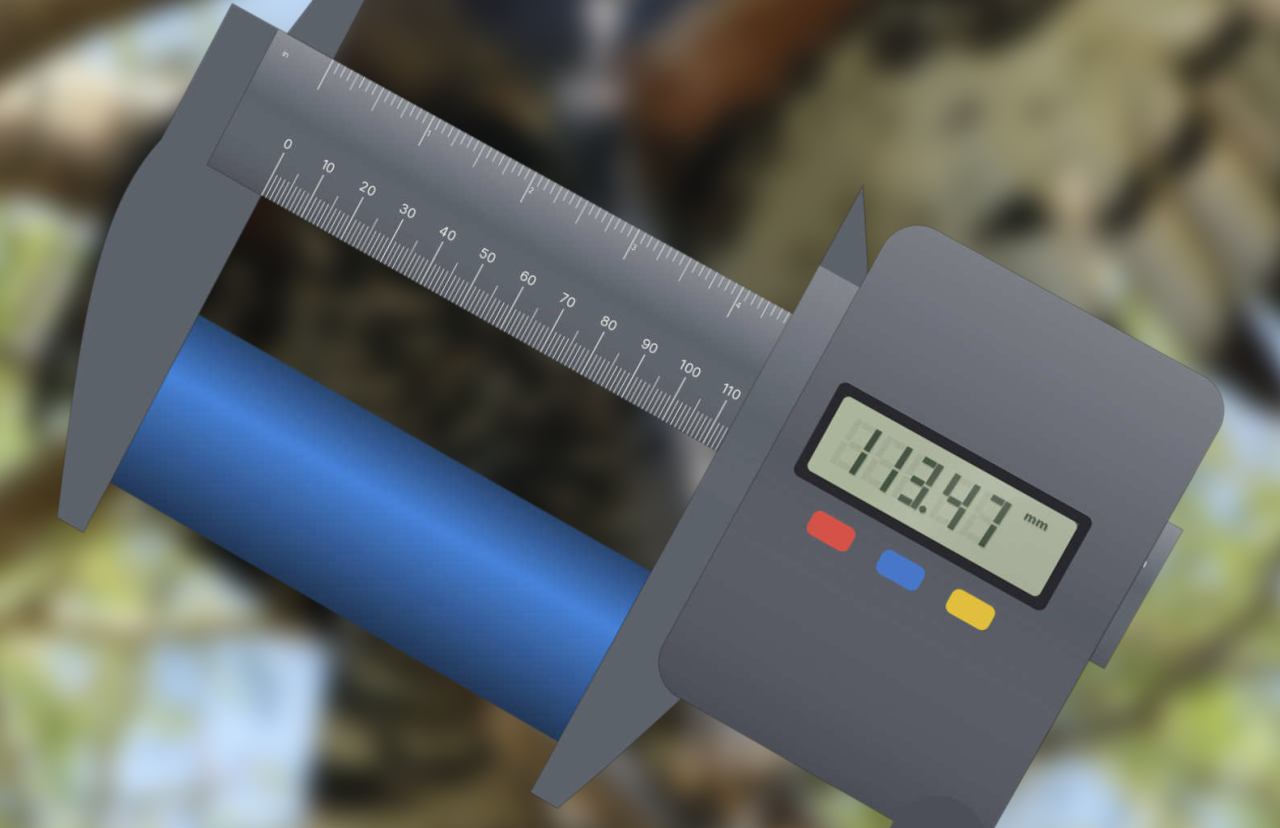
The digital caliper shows 113.47 mm
